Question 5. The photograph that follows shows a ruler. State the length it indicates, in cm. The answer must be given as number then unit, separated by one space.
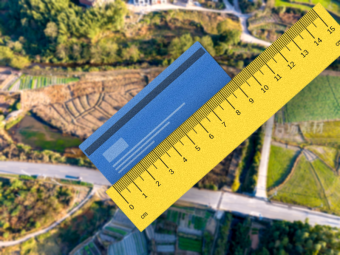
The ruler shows 9 cm
